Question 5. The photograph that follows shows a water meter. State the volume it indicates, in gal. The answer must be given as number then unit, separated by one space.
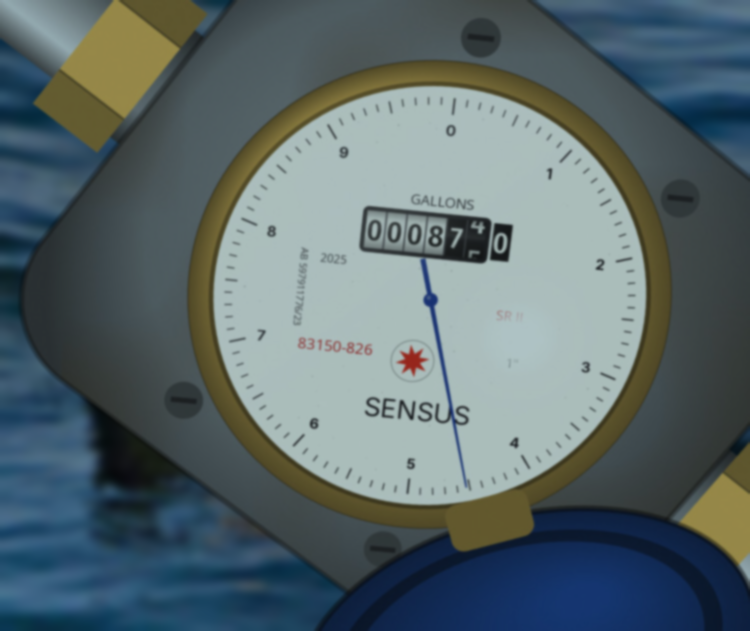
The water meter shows 8744.5 gal
